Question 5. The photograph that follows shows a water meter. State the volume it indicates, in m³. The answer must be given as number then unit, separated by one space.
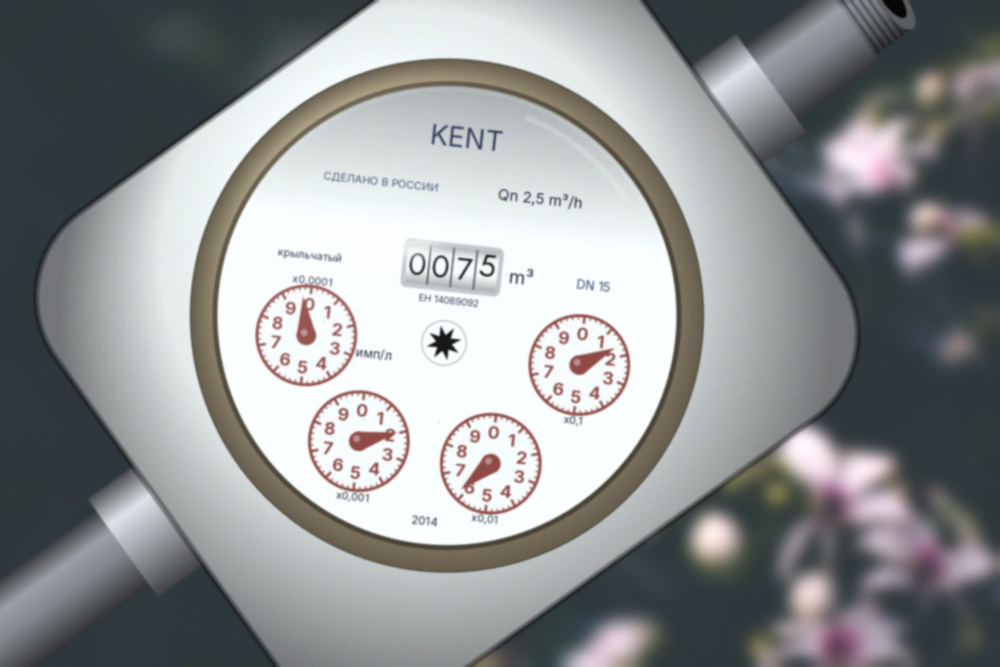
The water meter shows 75.1619 m³
